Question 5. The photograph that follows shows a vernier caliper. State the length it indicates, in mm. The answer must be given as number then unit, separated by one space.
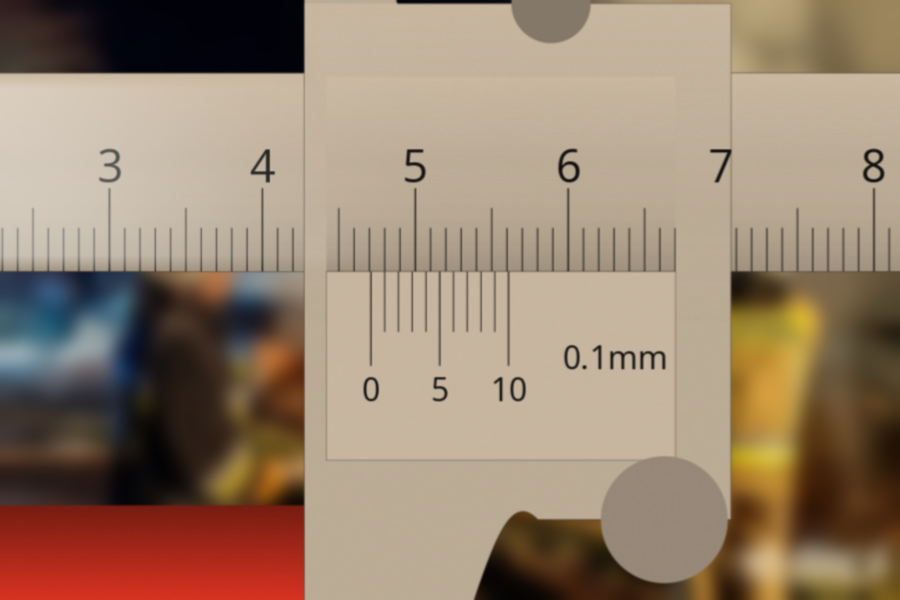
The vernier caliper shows 47.1 mm
